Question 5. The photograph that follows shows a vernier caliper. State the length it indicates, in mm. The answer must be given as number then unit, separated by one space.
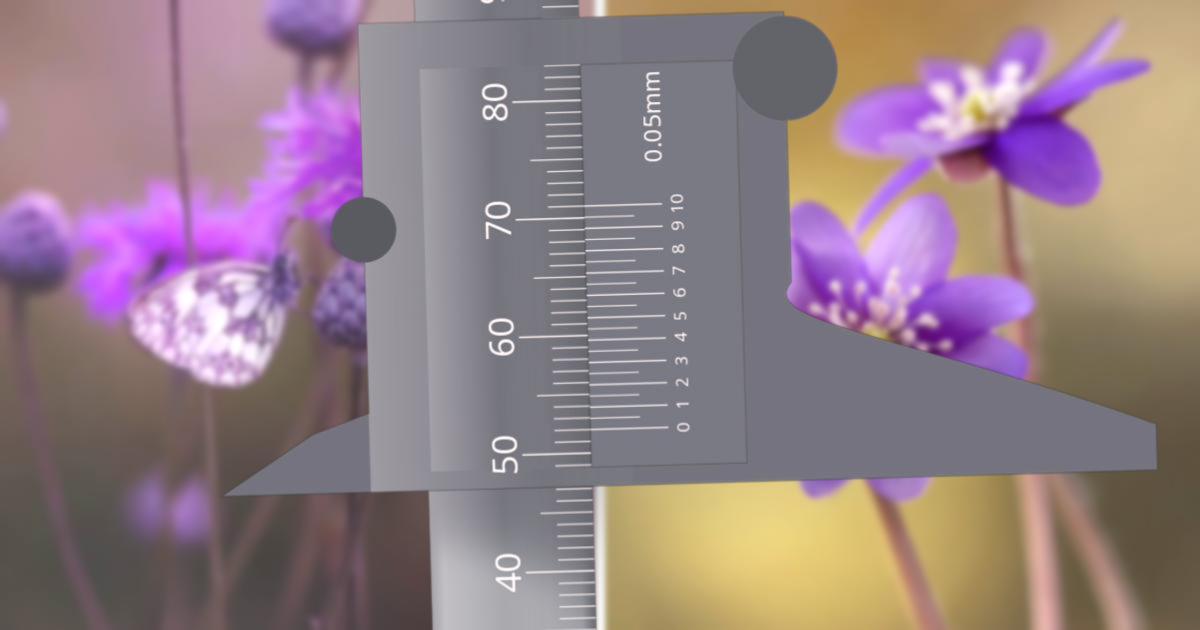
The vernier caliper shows 52.0 mm
